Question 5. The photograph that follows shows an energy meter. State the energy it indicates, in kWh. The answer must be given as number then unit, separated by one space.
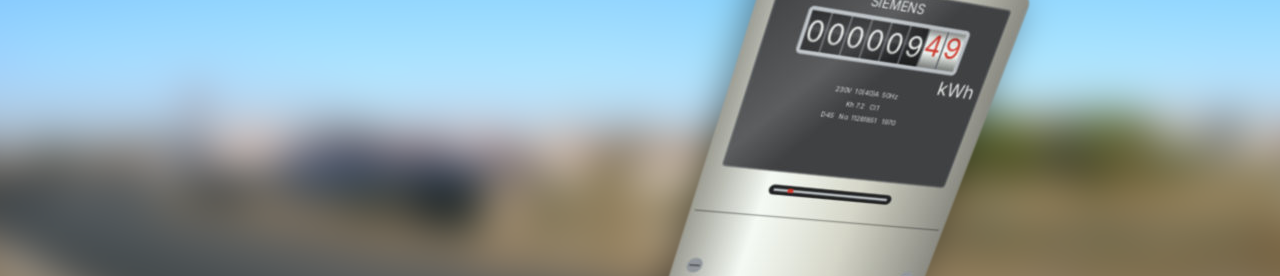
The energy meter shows 9.49 kWh
